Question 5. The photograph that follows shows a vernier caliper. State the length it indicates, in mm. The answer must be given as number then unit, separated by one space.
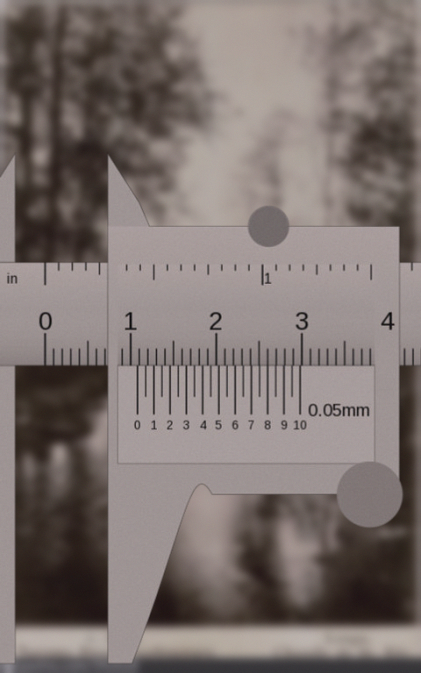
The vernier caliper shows 10.8 mm
